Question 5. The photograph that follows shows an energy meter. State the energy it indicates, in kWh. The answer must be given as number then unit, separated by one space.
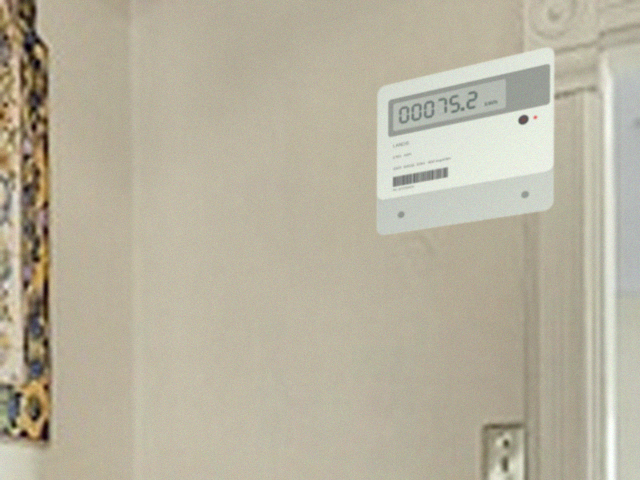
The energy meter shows 75.2 kWh
